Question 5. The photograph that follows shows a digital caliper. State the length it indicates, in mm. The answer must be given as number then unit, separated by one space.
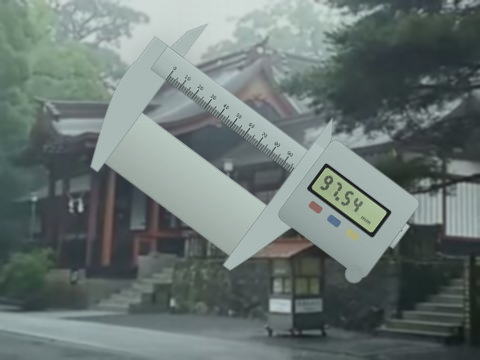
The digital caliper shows 97.54 mm
